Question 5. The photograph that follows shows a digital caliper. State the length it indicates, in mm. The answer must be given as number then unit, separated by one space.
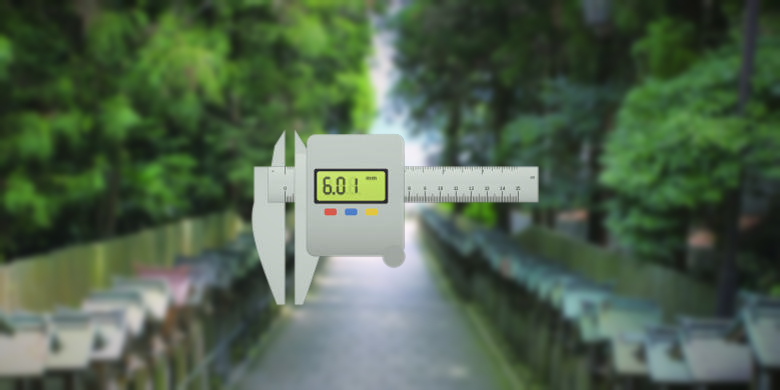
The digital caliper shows 6.01 mm
